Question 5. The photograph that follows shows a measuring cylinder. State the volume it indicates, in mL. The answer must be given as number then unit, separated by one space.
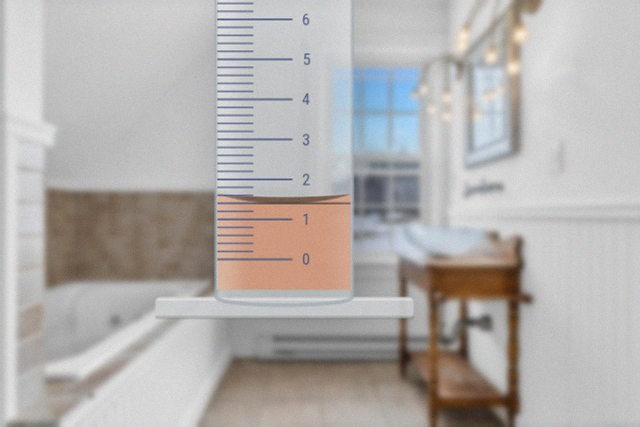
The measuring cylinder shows 1.4 mL
